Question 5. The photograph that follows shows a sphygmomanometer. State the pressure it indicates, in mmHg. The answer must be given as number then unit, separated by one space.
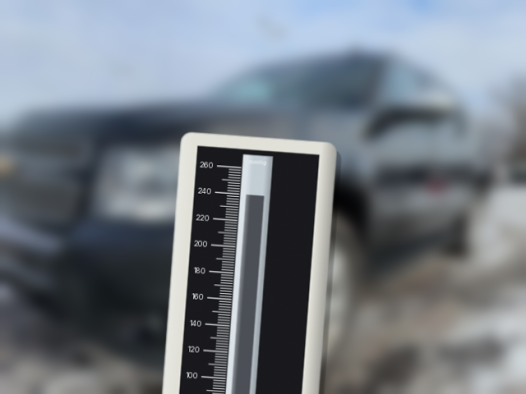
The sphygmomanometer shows 240 mmHg
